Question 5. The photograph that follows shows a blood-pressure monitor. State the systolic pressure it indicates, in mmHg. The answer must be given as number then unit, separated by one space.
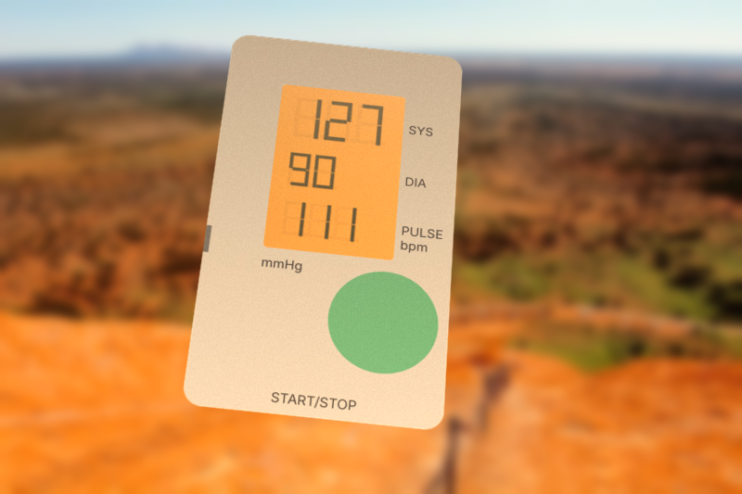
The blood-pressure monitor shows 127 mmHg
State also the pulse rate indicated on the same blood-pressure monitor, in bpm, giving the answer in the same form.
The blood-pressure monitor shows 111 bpm
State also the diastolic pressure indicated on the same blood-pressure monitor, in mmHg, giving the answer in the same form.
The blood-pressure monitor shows 90 mmHg
